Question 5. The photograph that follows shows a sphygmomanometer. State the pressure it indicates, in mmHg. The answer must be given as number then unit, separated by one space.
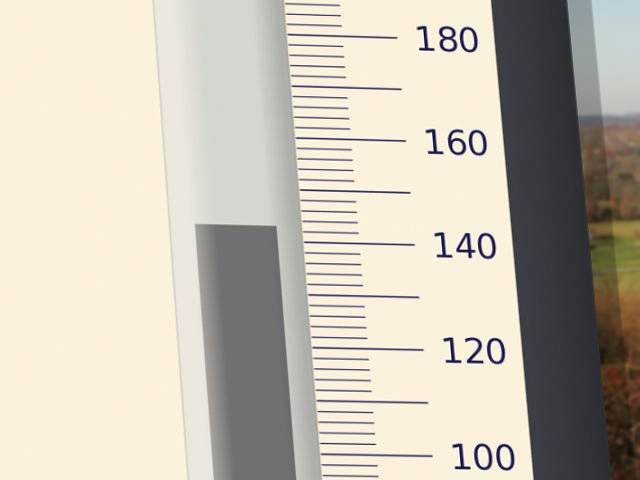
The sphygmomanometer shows 143 mmHg
